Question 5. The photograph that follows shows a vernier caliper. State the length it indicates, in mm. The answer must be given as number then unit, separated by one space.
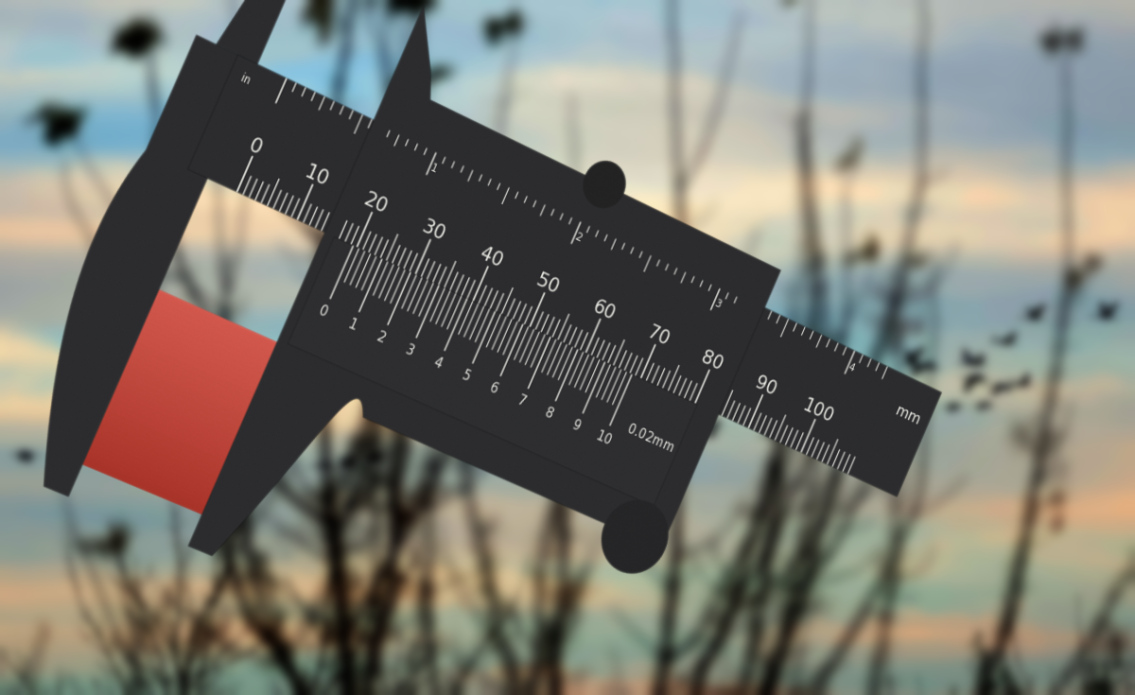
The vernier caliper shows 19.4 mm
